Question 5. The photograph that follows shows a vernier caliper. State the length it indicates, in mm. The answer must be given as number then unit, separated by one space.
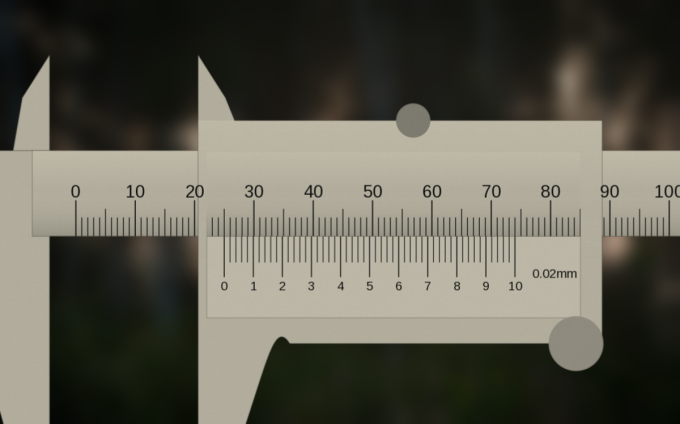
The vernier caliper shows 25.0 mm
